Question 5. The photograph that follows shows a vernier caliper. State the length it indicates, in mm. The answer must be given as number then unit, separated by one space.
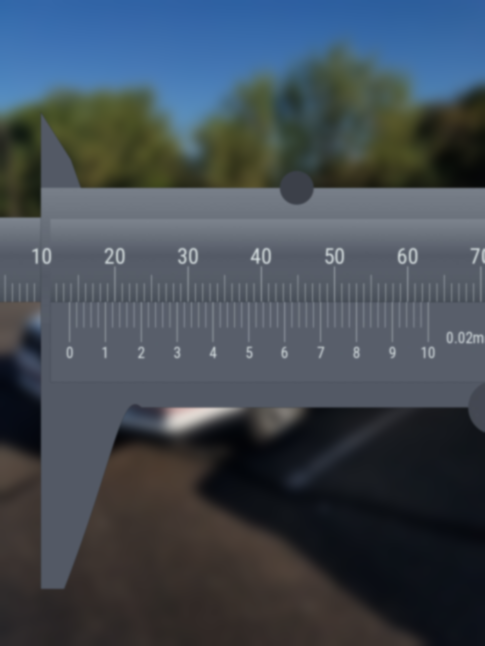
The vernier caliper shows 13.8 mm
